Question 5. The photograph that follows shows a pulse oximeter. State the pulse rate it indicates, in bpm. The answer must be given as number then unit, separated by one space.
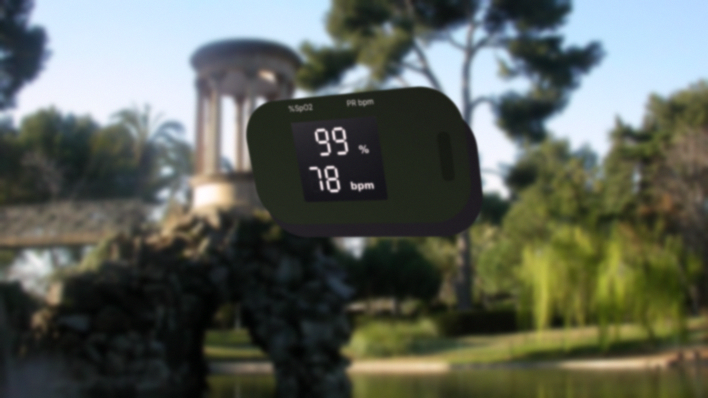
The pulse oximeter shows 78 bpm
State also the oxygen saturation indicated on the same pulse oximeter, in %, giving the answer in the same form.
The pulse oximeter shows 99 %
